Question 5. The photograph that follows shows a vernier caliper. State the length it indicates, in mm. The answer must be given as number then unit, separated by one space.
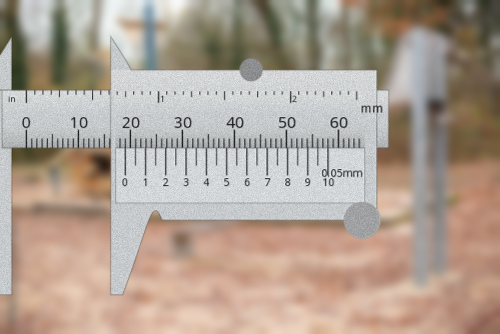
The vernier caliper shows 19.0 mm
